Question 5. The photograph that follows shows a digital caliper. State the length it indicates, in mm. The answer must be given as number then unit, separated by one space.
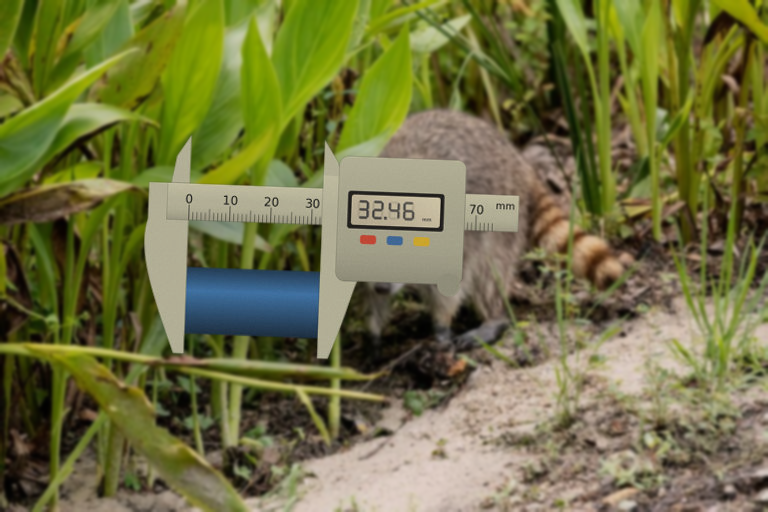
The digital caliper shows 32.46 mm
